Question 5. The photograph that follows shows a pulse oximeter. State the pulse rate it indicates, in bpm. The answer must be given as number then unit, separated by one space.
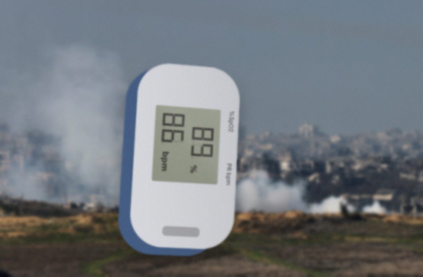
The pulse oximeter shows 86 bpm
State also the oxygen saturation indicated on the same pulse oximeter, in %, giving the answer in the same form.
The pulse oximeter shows 89 %
